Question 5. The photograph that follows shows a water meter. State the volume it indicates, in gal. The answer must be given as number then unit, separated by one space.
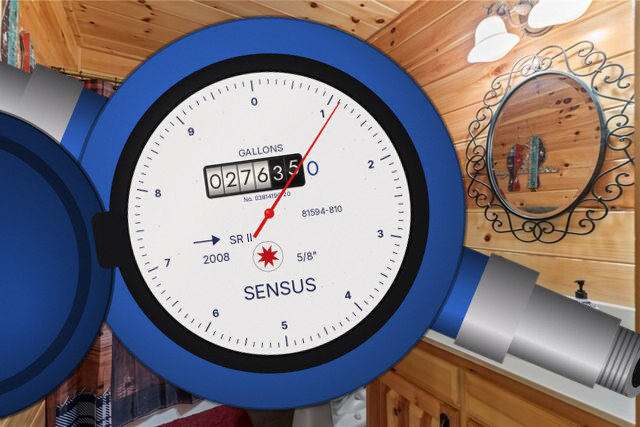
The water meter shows 276351.1 gal
